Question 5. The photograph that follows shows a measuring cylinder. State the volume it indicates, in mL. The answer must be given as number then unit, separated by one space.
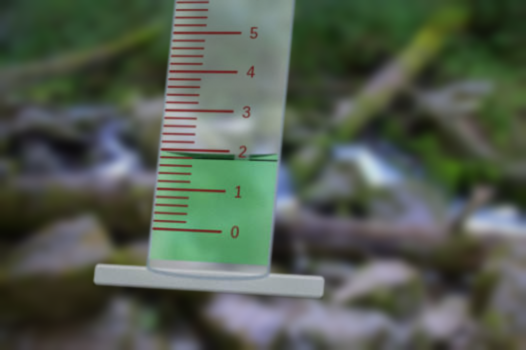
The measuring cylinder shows 1.8 mL
